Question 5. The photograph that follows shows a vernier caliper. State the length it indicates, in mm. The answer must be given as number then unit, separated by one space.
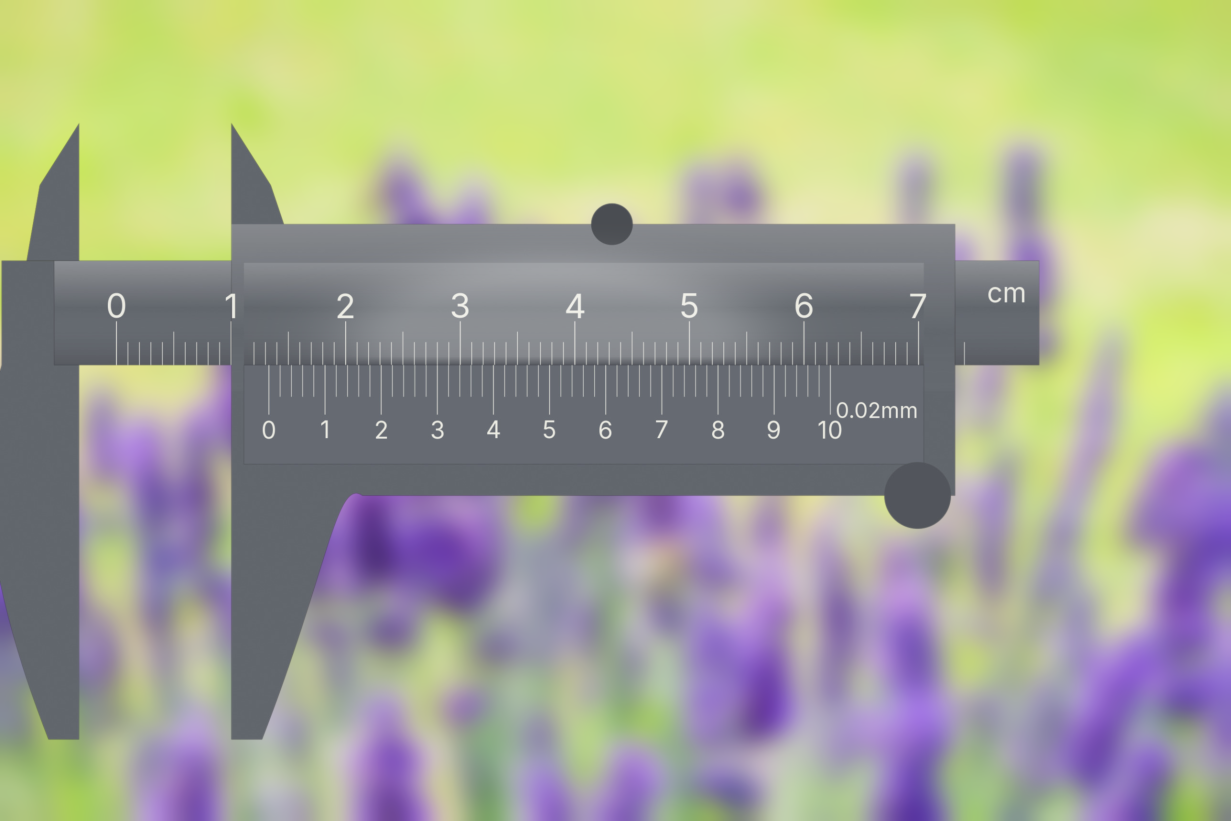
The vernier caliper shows 13.3 mm
